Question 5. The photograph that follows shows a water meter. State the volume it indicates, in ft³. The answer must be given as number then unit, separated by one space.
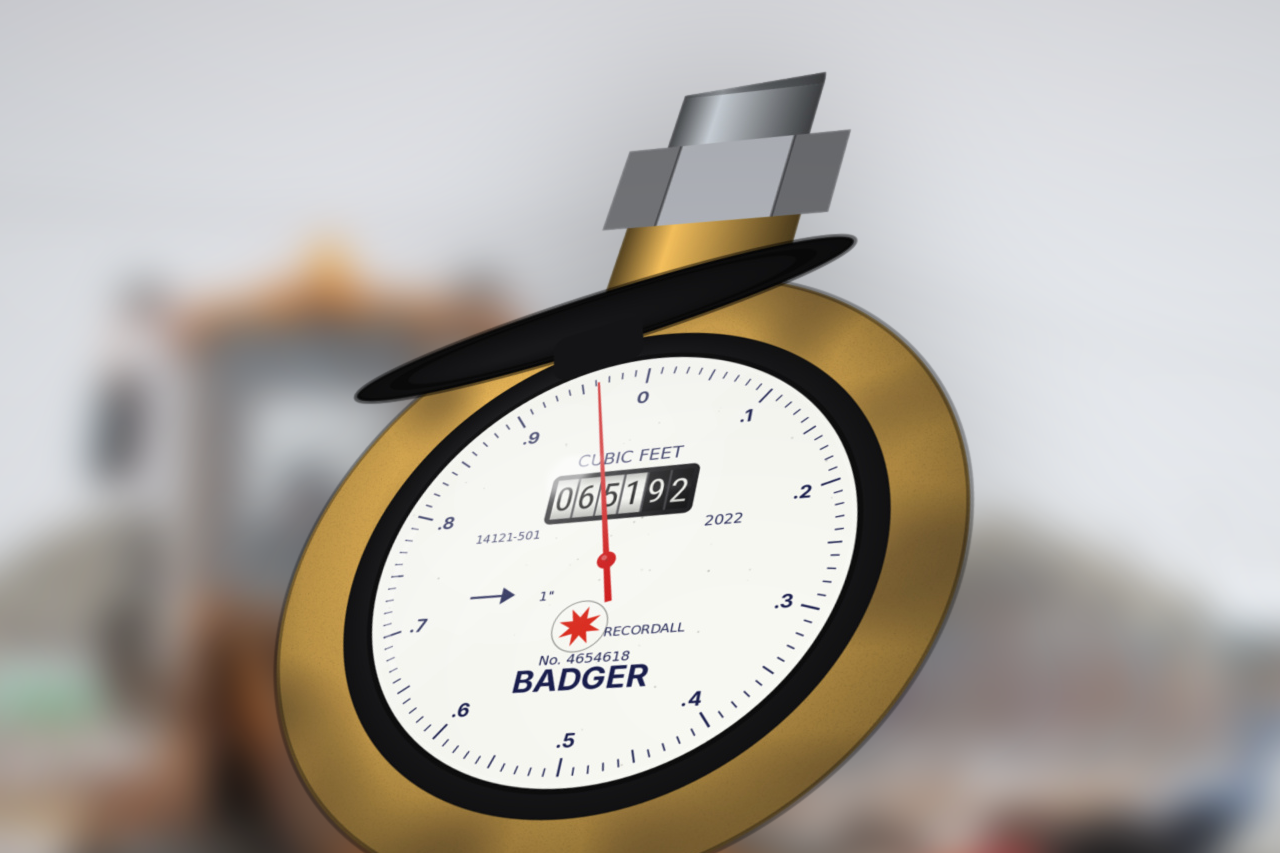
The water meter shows 65191.96 ft³
